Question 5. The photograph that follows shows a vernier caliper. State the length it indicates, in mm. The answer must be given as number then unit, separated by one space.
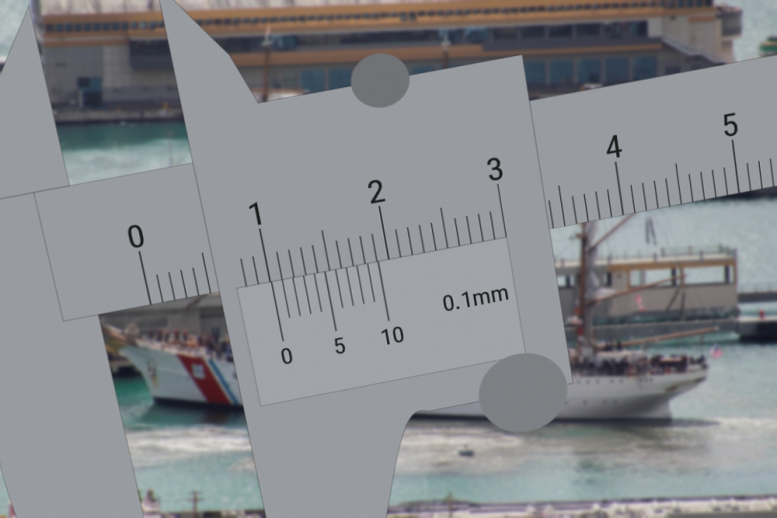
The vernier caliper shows 10.1 mm
